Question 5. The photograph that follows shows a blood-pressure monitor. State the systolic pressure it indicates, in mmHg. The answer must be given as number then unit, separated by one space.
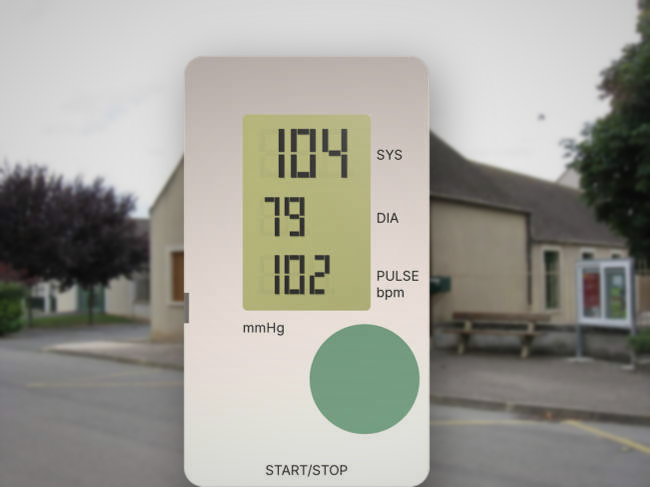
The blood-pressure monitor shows 104 mmHg
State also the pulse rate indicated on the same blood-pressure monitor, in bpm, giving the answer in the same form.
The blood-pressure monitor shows 102 bpm
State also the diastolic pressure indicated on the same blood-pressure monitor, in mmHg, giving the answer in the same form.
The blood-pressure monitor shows 79 mmHg
